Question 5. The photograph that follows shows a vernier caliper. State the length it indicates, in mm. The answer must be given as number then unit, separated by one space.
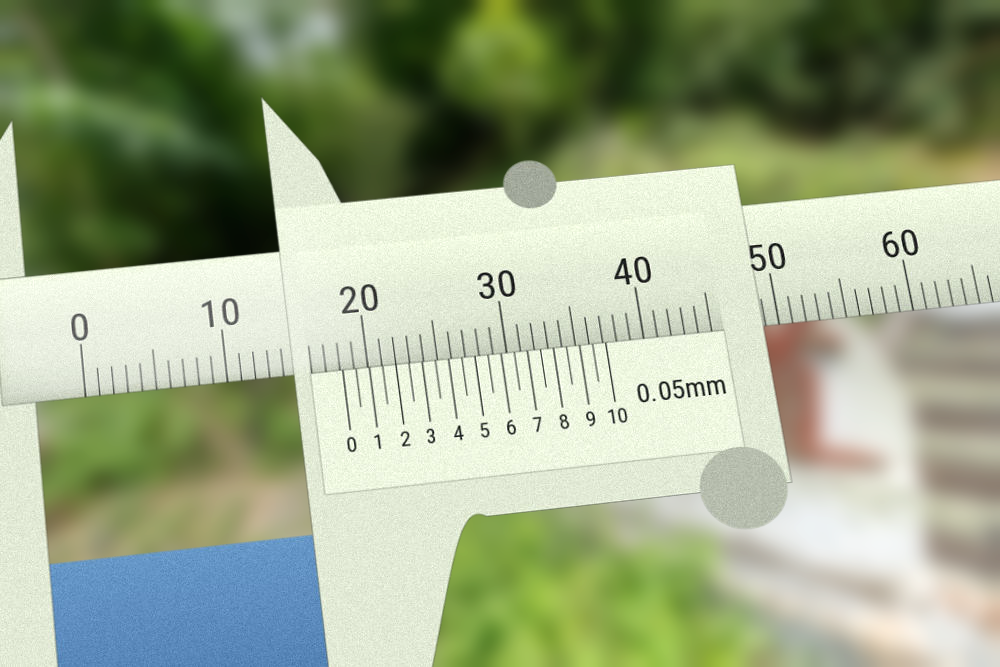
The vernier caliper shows 18.2 mm
